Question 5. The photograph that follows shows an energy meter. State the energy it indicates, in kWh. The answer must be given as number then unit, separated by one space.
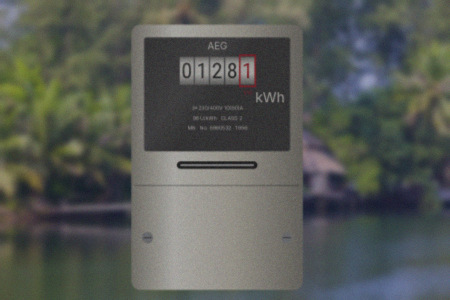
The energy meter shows 128.1 kWh
